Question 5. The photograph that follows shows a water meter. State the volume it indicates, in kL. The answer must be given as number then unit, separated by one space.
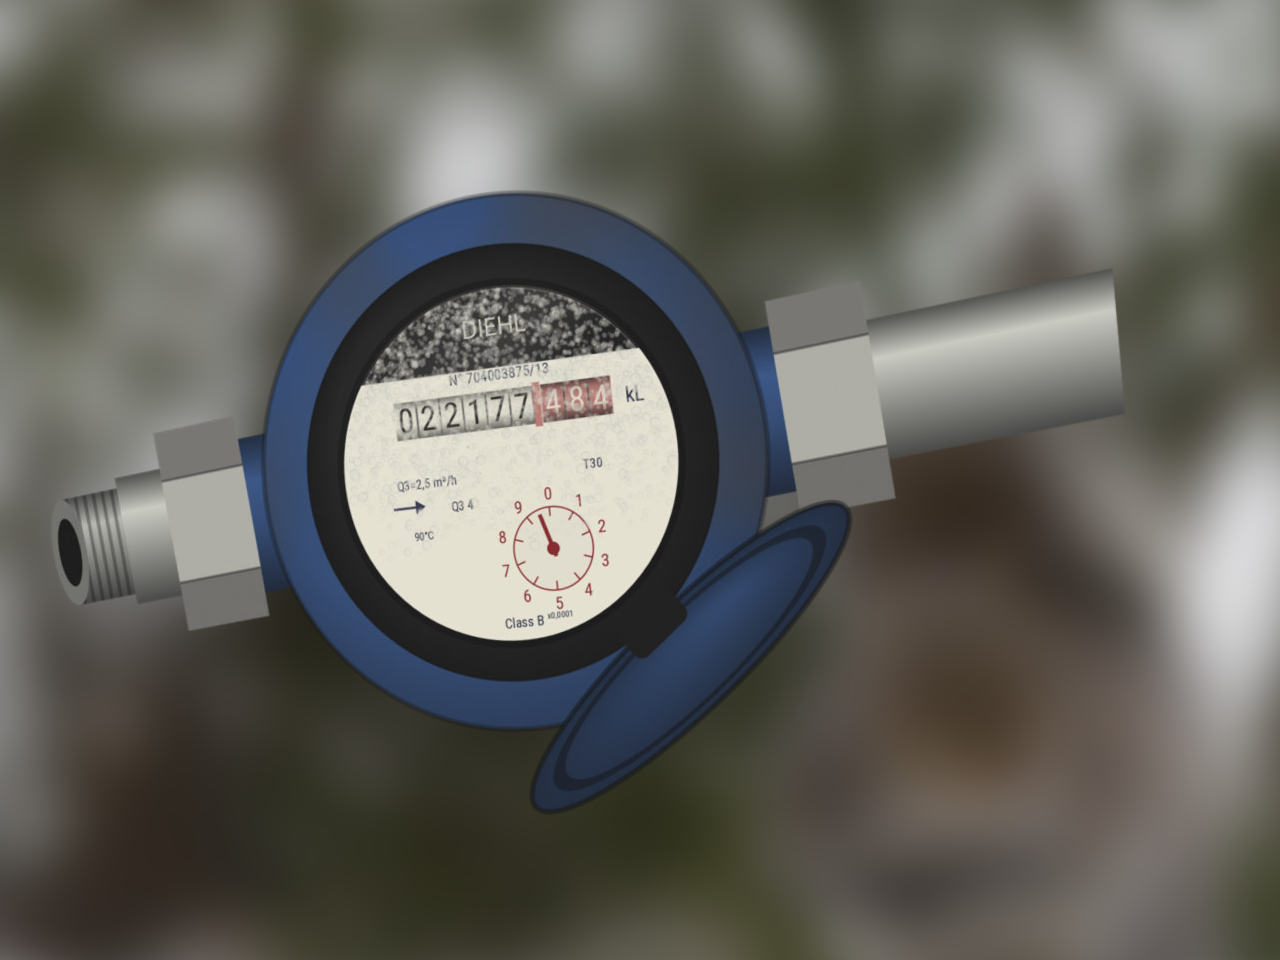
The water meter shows 22177.4839 kL
